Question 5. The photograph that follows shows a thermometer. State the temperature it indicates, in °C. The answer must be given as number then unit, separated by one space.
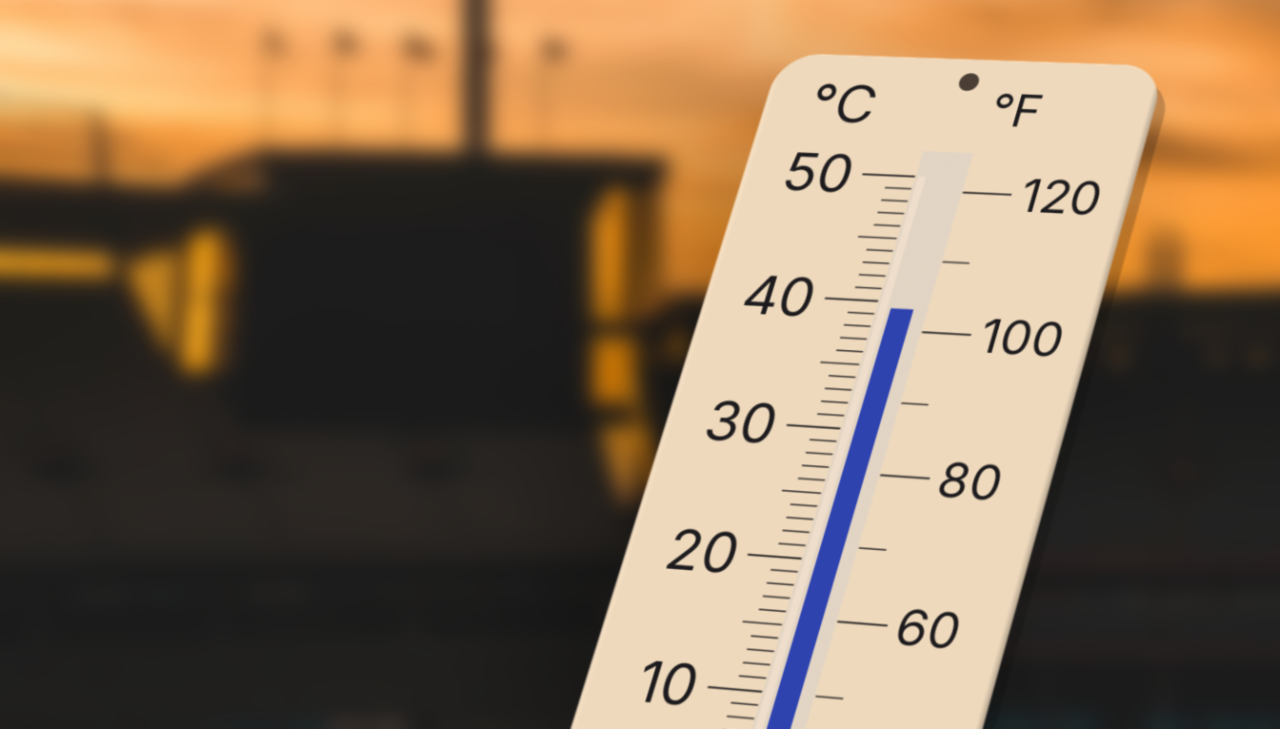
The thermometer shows 39.5 °C
